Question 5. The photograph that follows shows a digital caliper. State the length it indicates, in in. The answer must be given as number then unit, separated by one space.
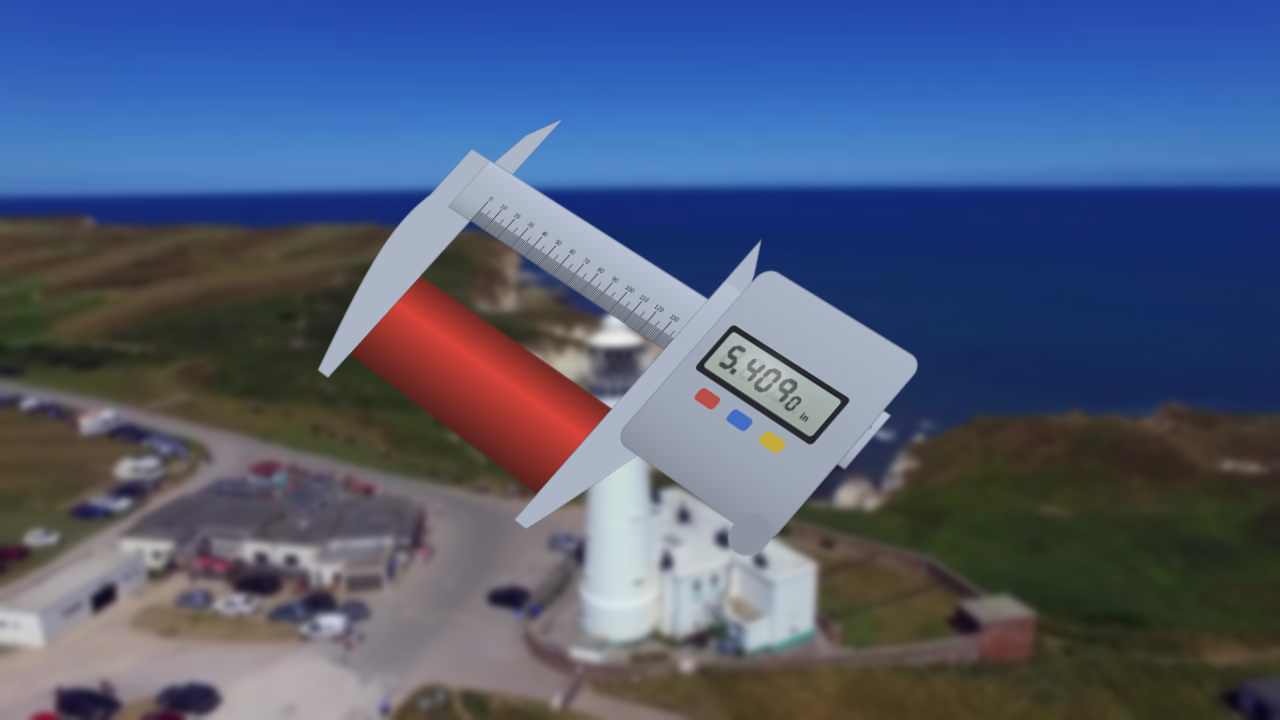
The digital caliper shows 5.4090 in
